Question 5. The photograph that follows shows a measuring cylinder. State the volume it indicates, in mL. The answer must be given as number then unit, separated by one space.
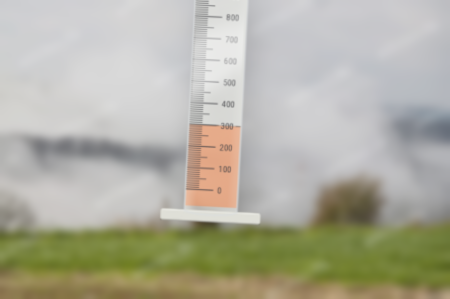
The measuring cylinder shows 300 mL
